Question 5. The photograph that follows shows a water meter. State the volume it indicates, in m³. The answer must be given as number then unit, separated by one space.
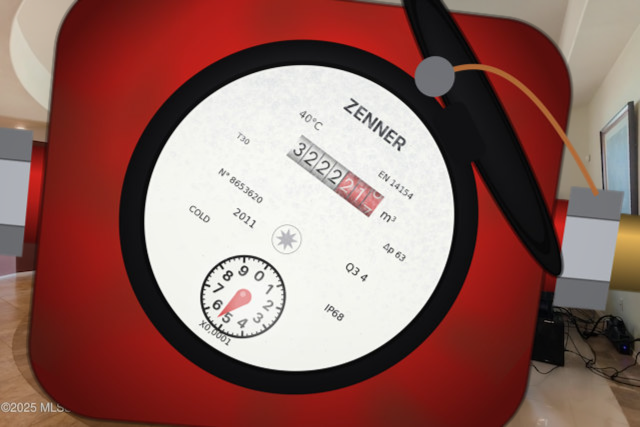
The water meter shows 3222.2165 m³
